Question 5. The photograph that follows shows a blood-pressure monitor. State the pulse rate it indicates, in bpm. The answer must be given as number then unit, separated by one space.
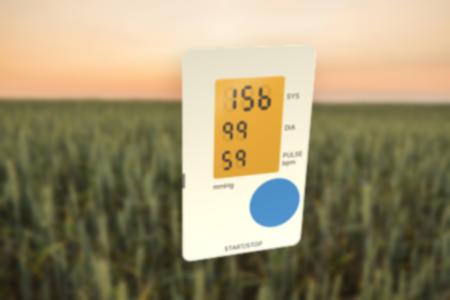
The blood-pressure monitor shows 59 bpm
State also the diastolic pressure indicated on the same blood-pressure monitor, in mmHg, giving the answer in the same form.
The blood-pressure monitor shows 99 mmHg
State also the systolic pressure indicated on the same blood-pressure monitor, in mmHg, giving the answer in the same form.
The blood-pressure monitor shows 156 mmHg
